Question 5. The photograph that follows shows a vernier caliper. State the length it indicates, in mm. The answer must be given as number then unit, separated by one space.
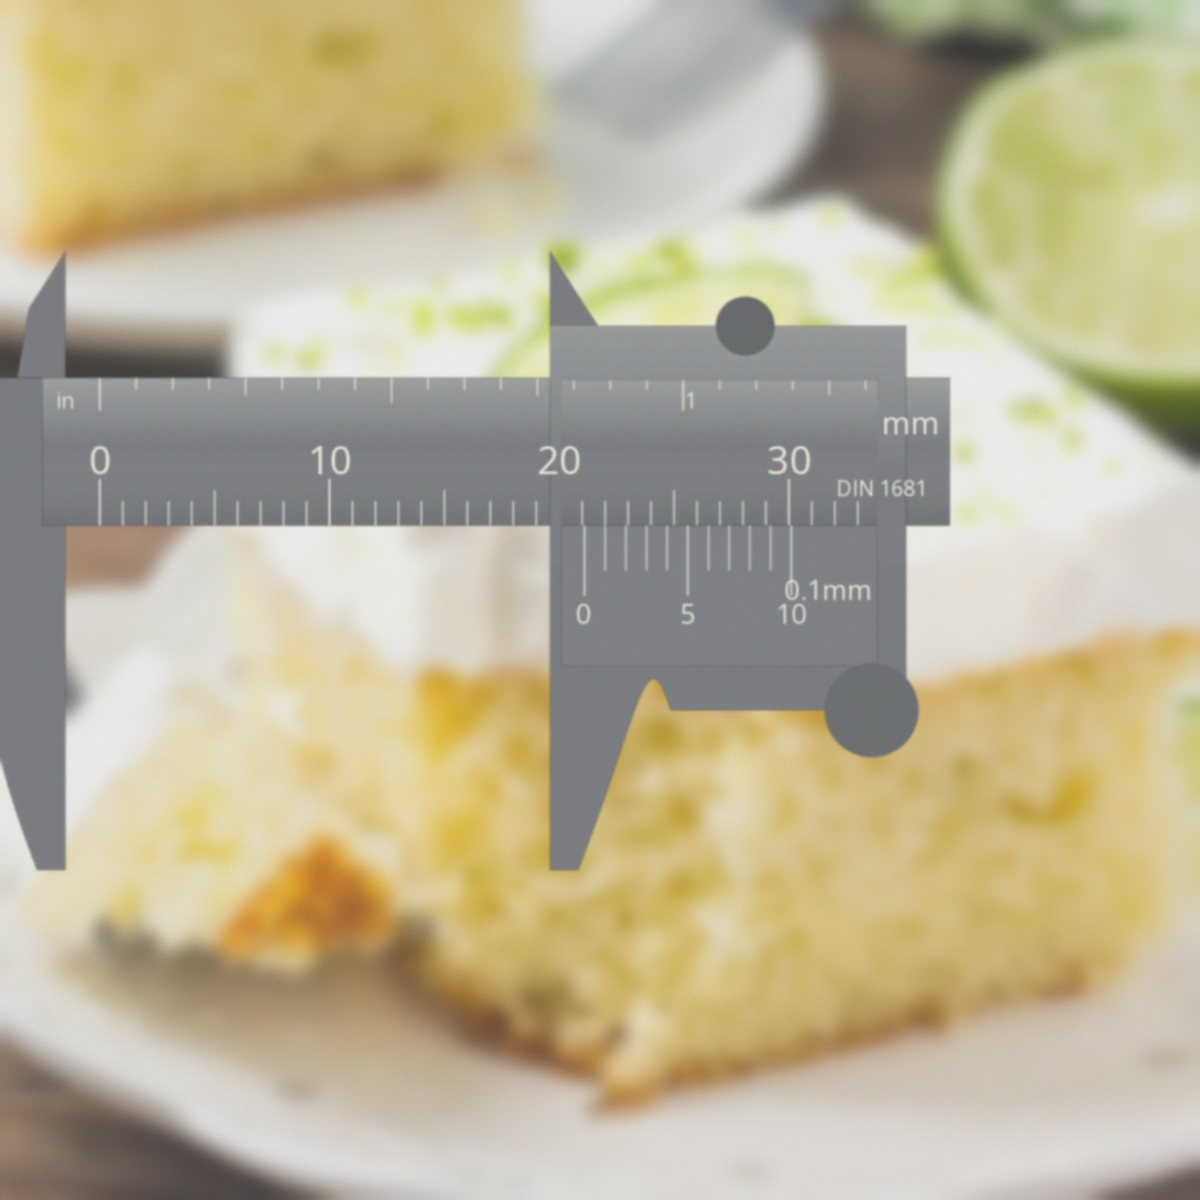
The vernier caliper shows 21.1 mm
